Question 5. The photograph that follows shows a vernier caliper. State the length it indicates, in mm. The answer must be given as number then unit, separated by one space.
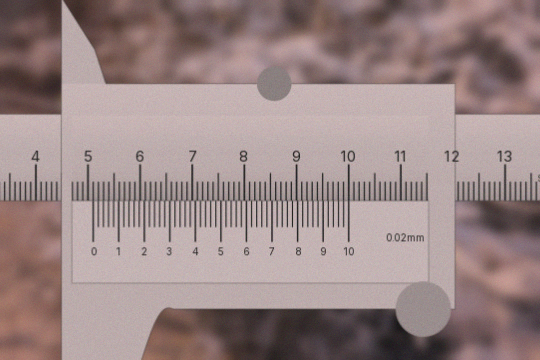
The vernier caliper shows 51.0 mm
